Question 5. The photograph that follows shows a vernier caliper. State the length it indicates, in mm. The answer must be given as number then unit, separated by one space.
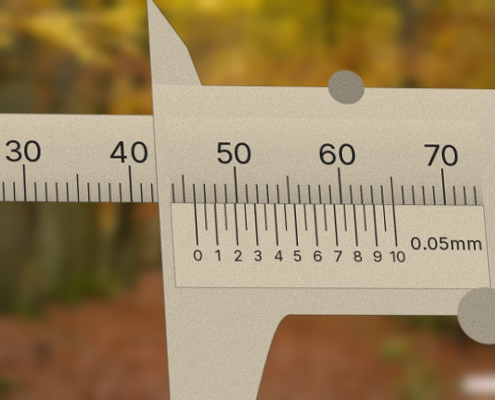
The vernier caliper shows 46.0 mm
